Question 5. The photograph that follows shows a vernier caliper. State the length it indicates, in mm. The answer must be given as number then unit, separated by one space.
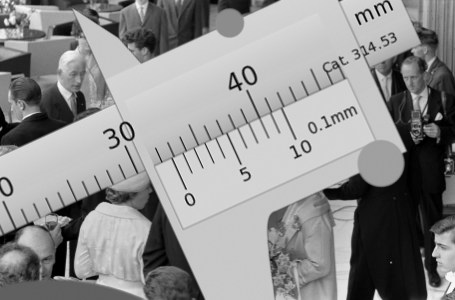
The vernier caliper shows 32.8 mm
